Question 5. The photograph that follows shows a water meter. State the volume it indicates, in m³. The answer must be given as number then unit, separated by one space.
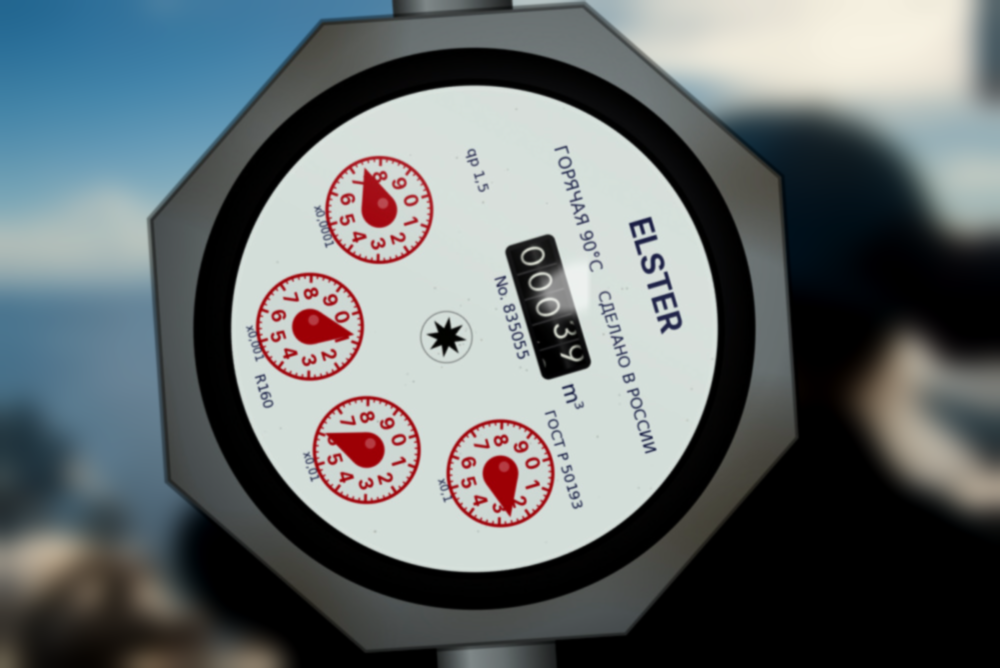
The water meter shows 39.2607 m³
